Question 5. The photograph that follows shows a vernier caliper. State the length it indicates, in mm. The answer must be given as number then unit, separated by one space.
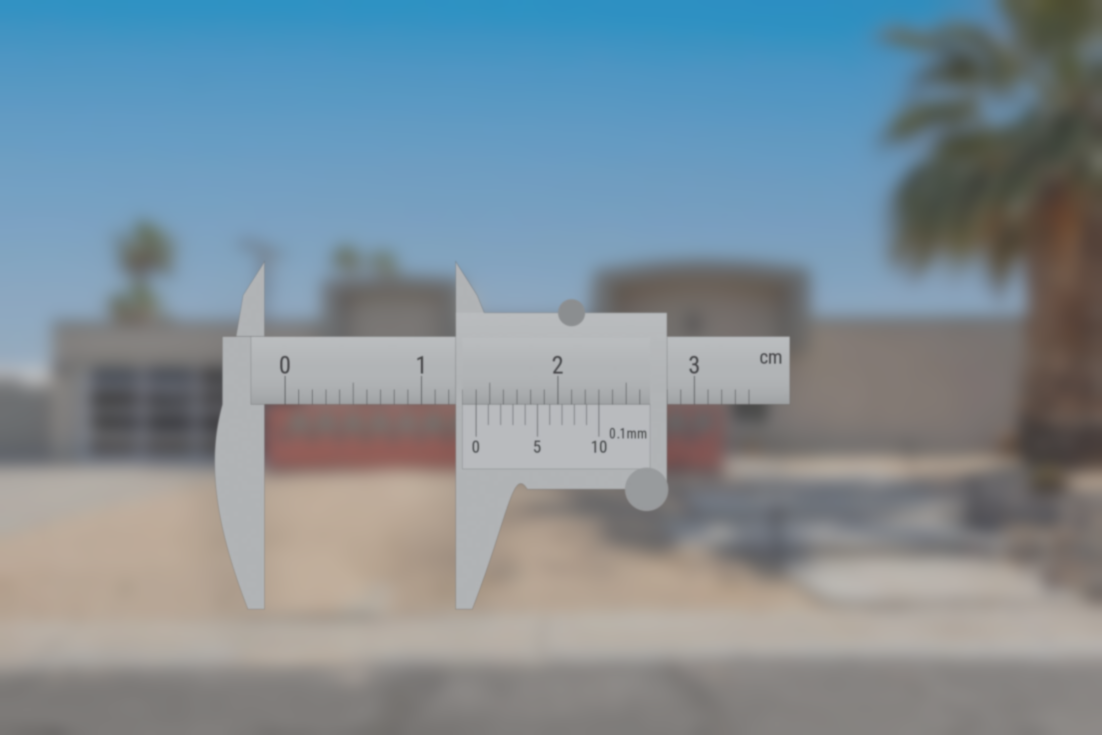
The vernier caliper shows 14.0 mm
